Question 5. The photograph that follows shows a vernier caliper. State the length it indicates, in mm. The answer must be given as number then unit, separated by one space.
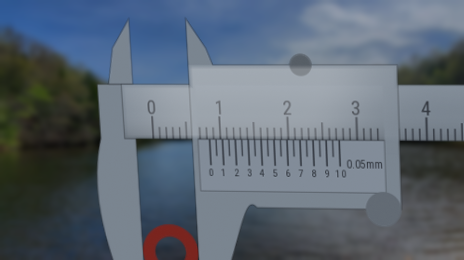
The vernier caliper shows 8.4 mm
